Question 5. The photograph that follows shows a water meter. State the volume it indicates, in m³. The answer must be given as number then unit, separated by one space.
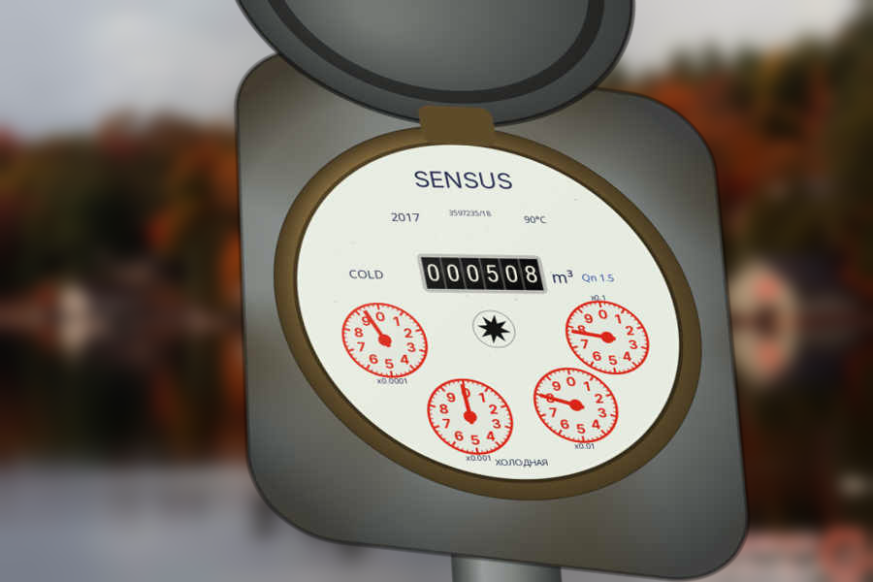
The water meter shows 508.7799 m³
